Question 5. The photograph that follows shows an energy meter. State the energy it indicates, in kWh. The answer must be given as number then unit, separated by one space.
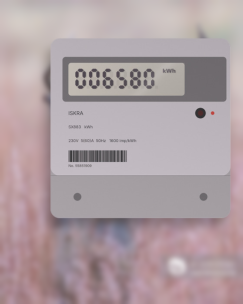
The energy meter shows 6580 kWh
